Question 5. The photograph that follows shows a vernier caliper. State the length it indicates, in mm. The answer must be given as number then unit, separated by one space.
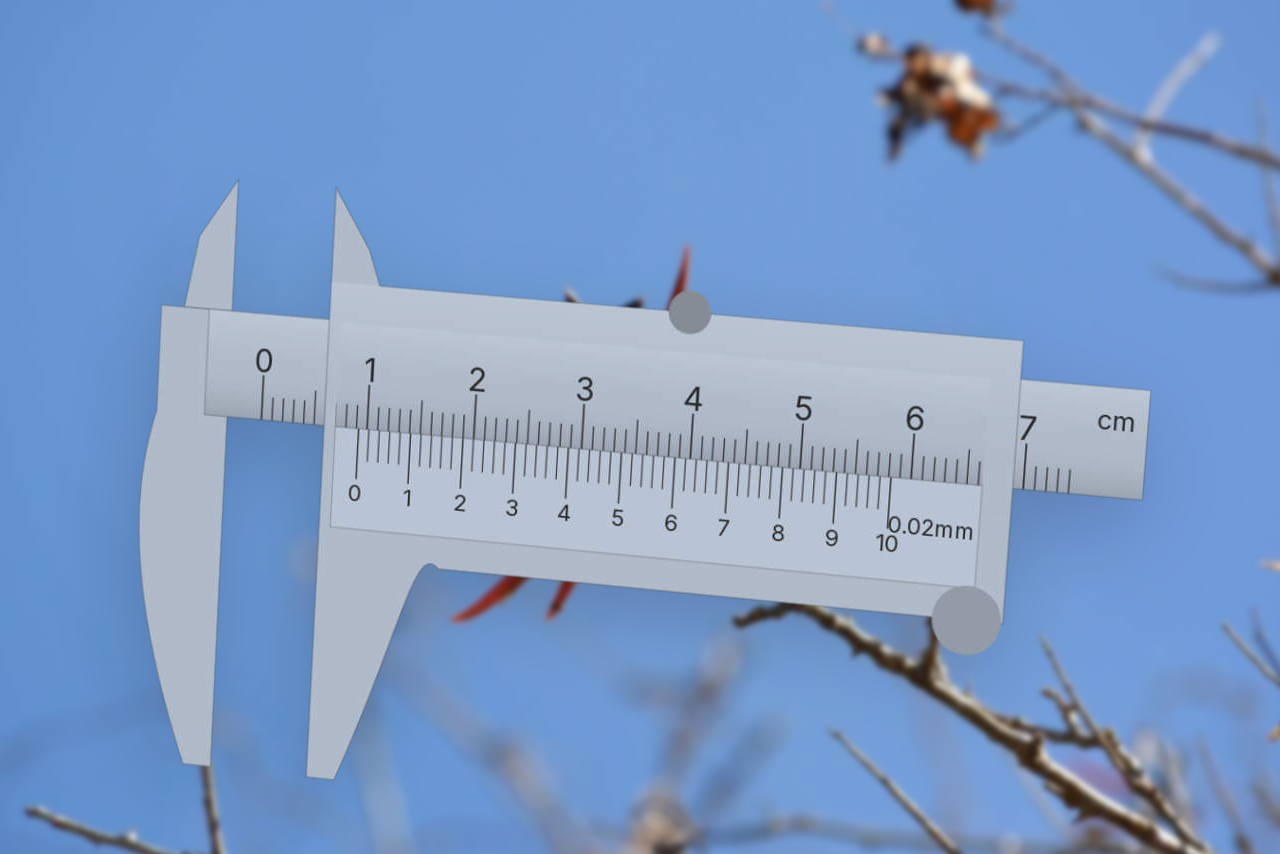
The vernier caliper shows 9.2 mm
